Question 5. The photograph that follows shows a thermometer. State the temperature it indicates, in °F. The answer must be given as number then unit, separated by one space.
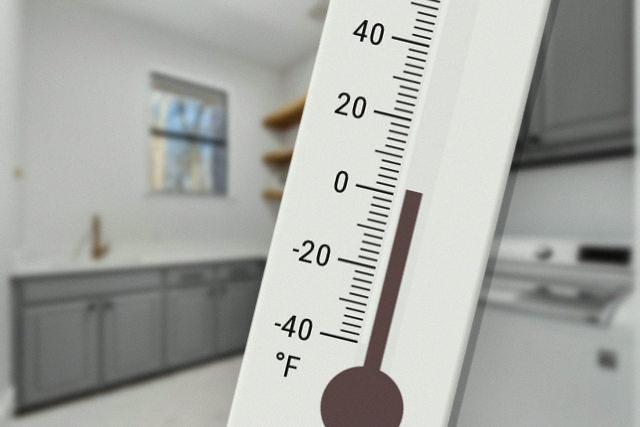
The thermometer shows 2 °F
